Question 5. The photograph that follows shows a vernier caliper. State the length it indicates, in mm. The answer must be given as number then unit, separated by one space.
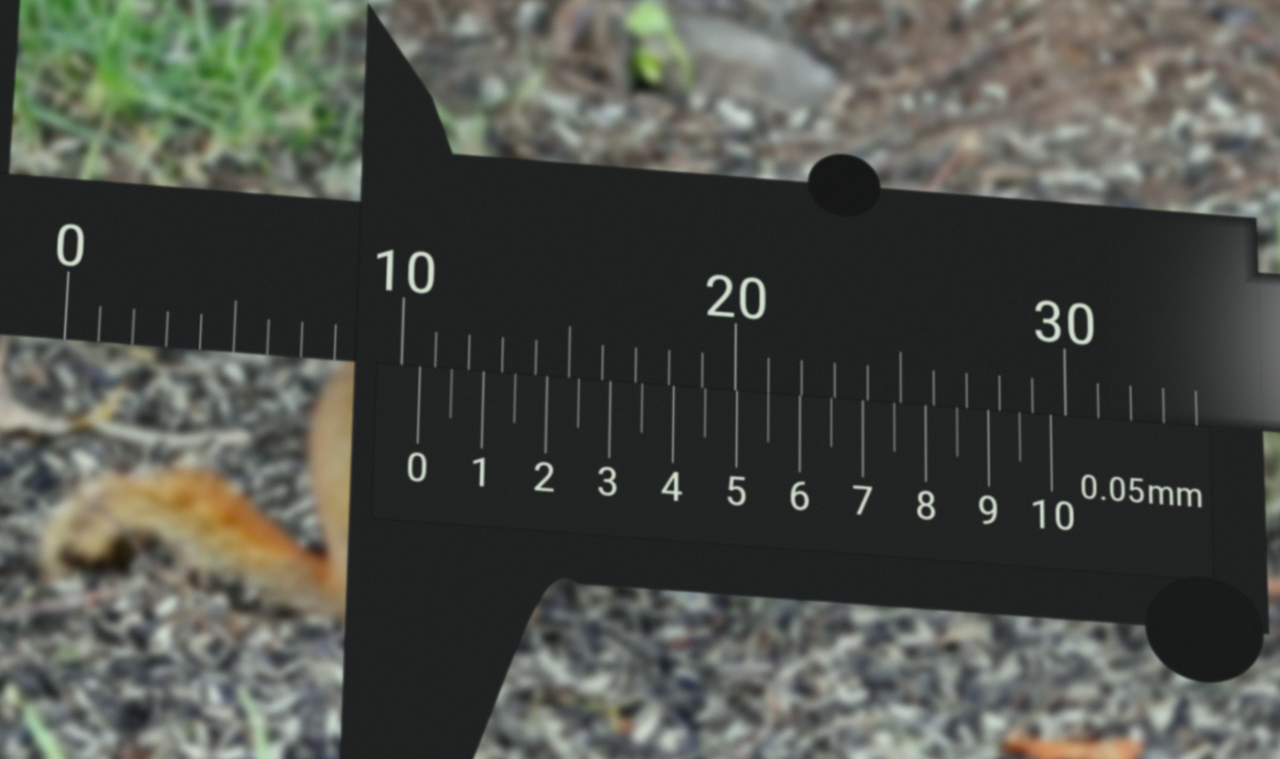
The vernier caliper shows 10.55 mm
